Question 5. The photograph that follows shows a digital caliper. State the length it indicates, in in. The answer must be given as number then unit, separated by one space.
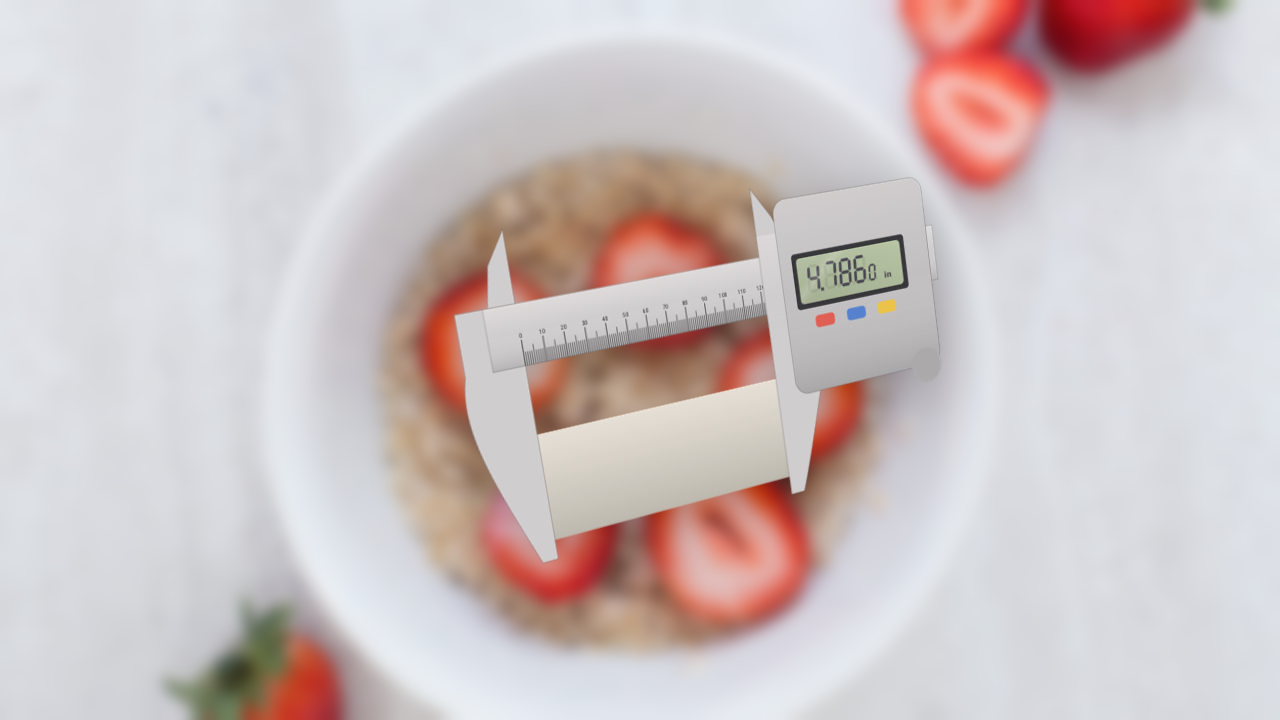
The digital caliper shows 4.7860 in
